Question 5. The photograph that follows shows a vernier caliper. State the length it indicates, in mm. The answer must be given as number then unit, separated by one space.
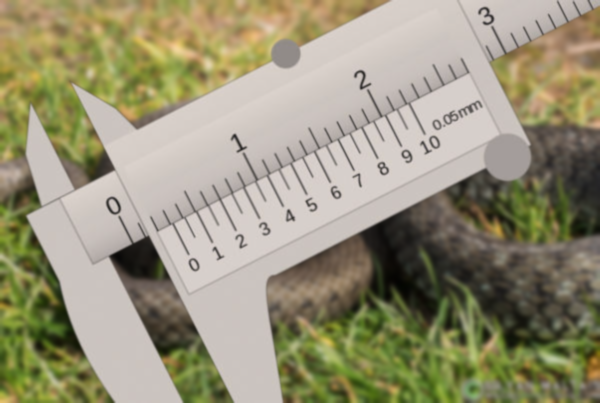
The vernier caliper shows 3.2 mm
